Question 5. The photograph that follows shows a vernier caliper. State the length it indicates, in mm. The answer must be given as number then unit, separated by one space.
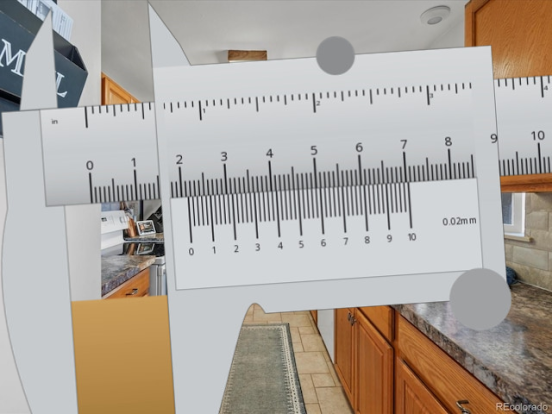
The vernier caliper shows 21.5 mm
